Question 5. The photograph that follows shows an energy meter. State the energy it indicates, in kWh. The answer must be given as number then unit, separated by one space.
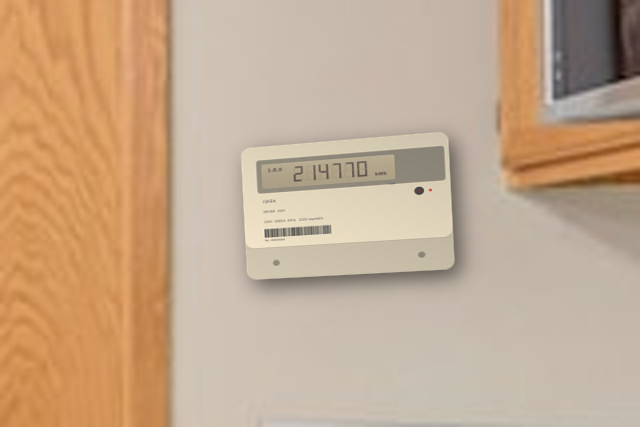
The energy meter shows 214770 kWh
